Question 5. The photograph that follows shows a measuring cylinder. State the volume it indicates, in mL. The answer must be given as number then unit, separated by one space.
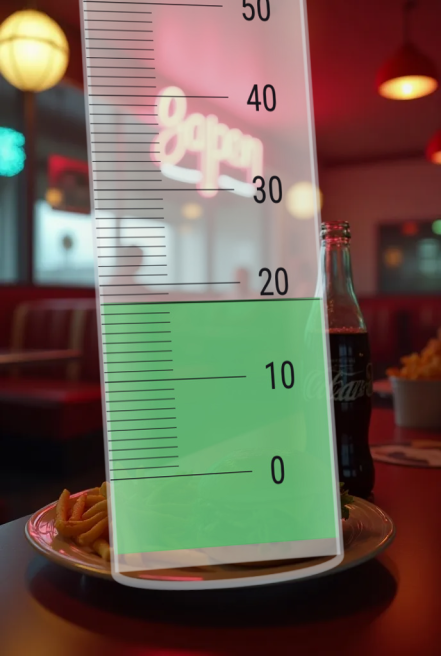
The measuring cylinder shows 18 mL
